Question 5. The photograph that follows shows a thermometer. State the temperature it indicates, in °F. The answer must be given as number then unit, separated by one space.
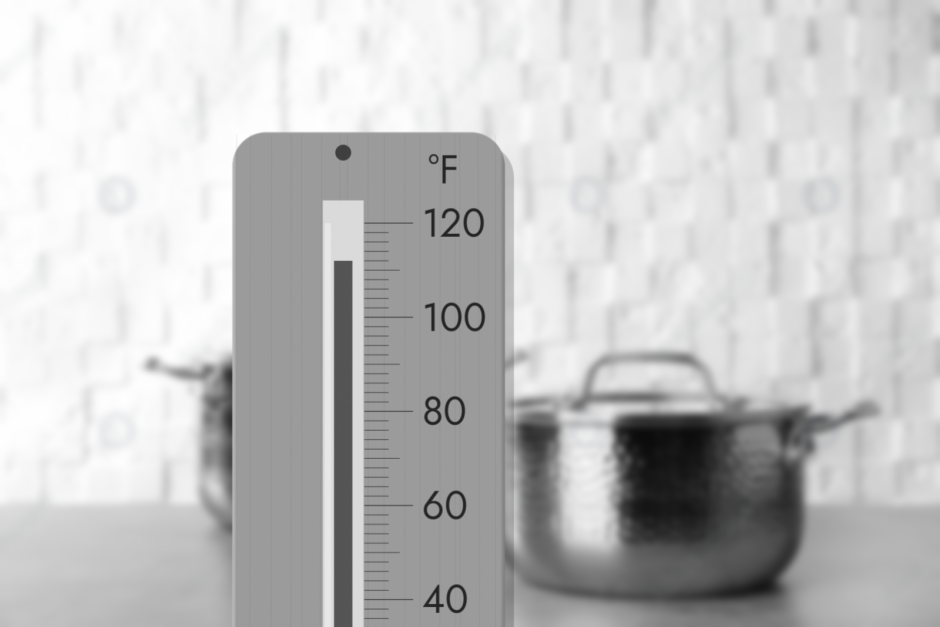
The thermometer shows 112 °F
